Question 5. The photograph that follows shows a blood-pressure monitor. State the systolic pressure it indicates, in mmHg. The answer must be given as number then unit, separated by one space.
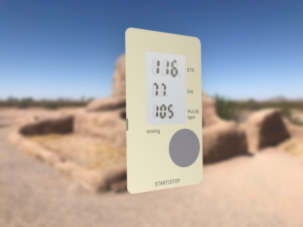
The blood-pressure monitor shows 116 mmHg
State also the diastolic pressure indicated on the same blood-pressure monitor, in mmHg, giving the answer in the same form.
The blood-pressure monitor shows 77 mmHg
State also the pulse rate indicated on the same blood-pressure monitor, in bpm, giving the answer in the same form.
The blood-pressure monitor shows 105 bpm
